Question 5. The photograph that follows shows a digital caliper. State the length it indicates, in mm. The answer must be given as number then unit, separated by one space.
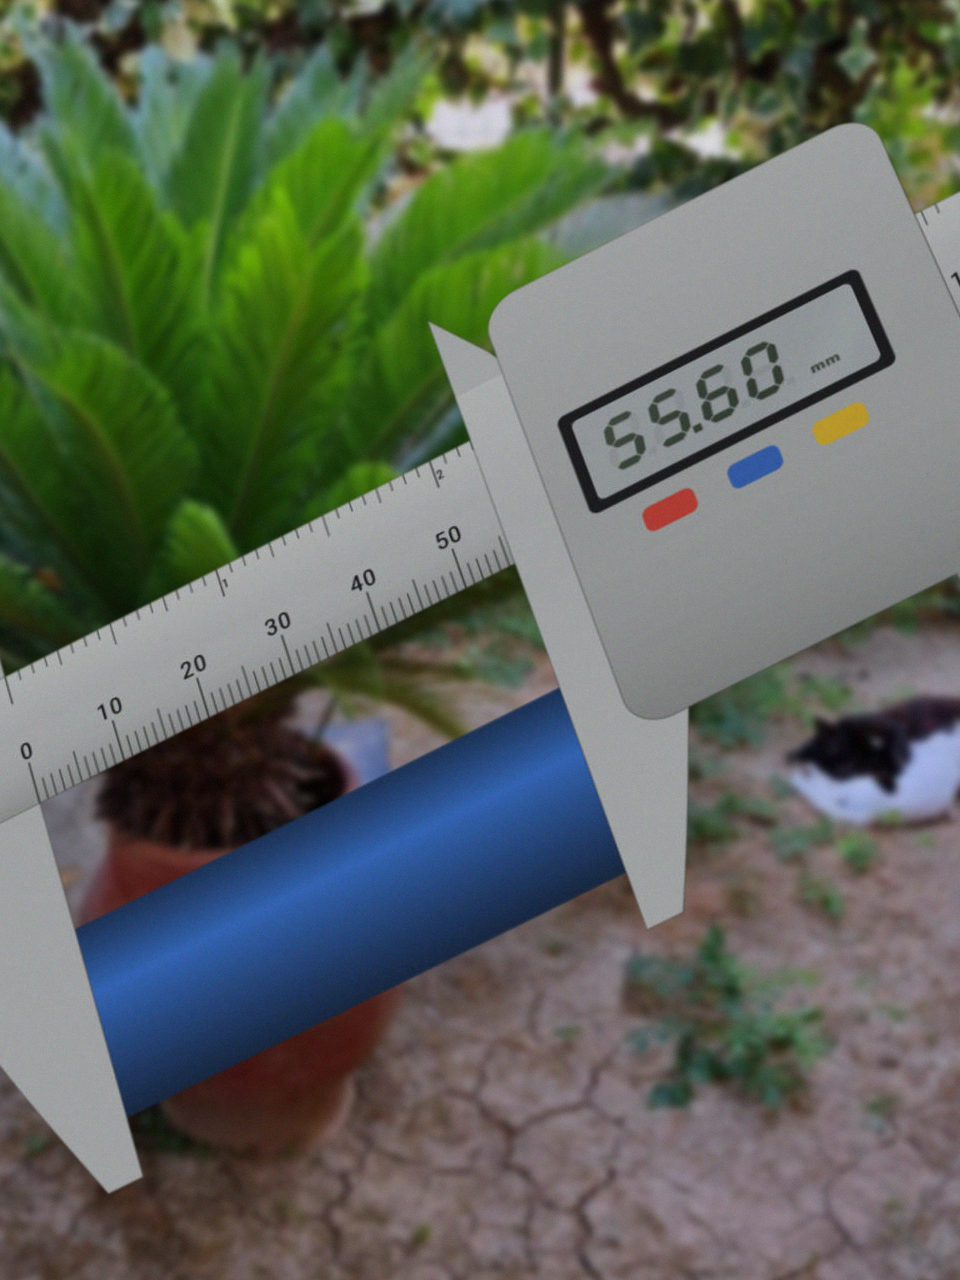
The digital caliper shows 55.60 mm
